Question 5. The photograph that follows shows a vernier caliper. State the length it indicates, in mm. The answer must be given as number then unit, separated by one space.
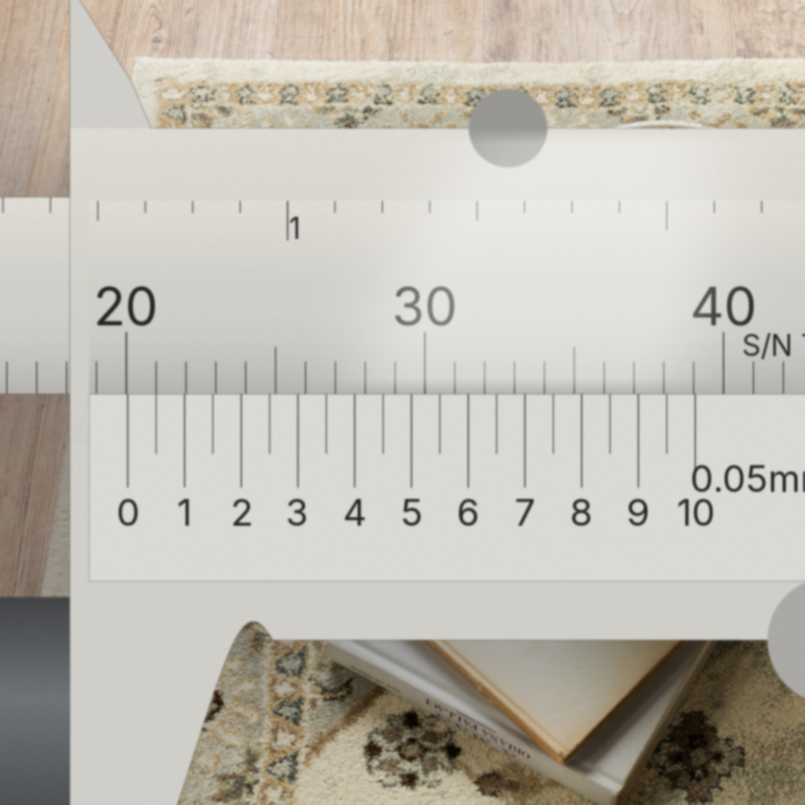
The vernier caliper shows 20.05 mm
